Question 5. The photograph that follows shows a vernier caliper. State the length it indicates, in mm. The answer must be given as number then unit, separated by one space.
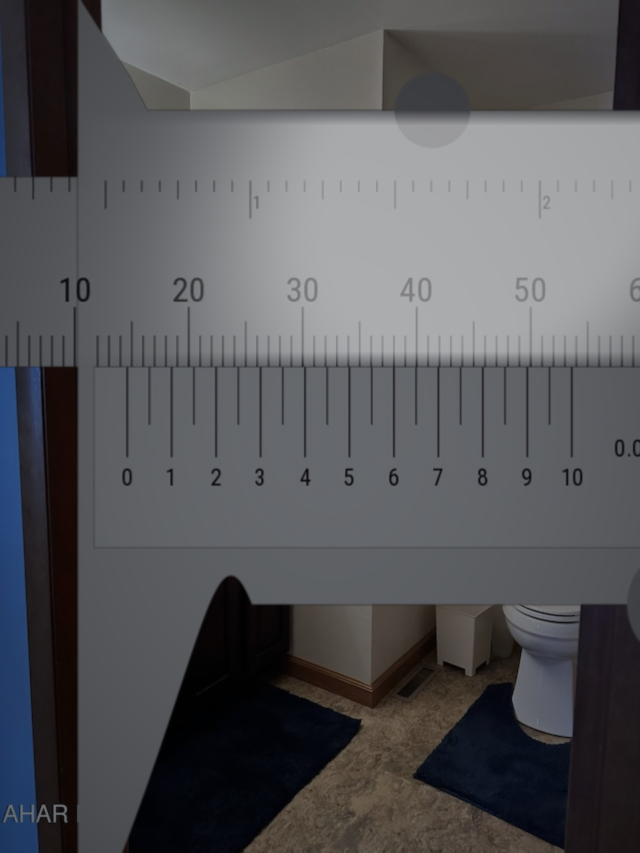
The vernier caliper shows 14.6 mm
